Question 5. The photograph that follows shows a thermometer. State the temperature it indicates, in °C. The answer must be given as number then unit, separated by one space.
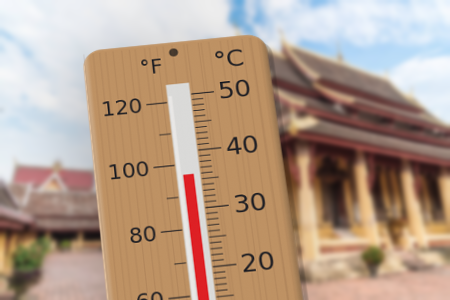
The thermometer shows 36 °C
